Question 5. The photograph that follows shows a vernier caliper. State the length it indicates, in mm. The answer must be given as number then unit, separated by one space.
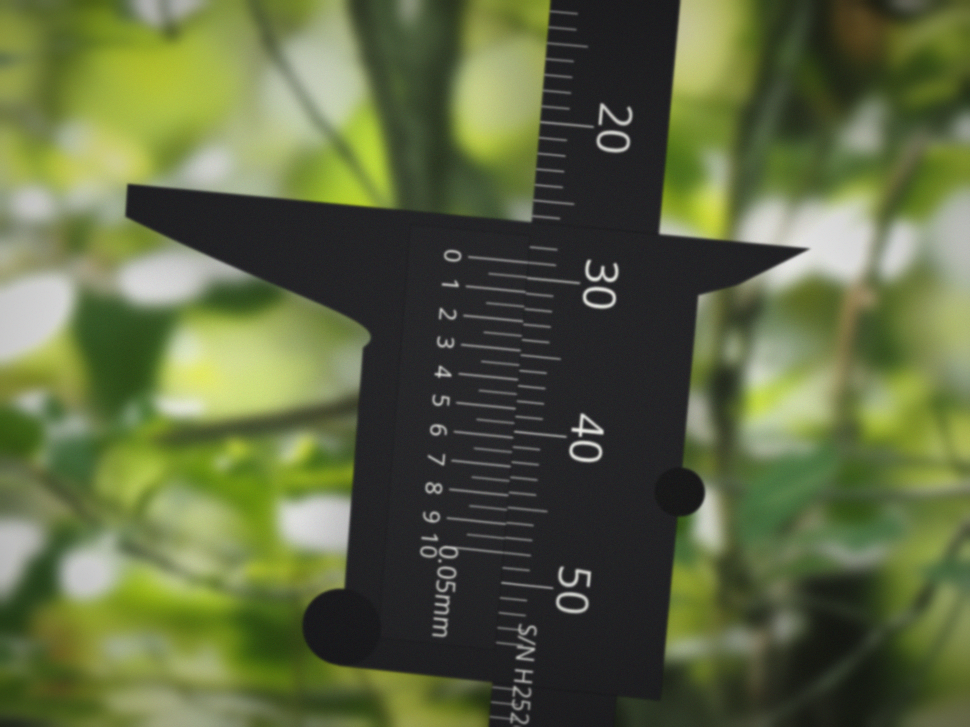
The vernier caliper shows 29.0 mm
